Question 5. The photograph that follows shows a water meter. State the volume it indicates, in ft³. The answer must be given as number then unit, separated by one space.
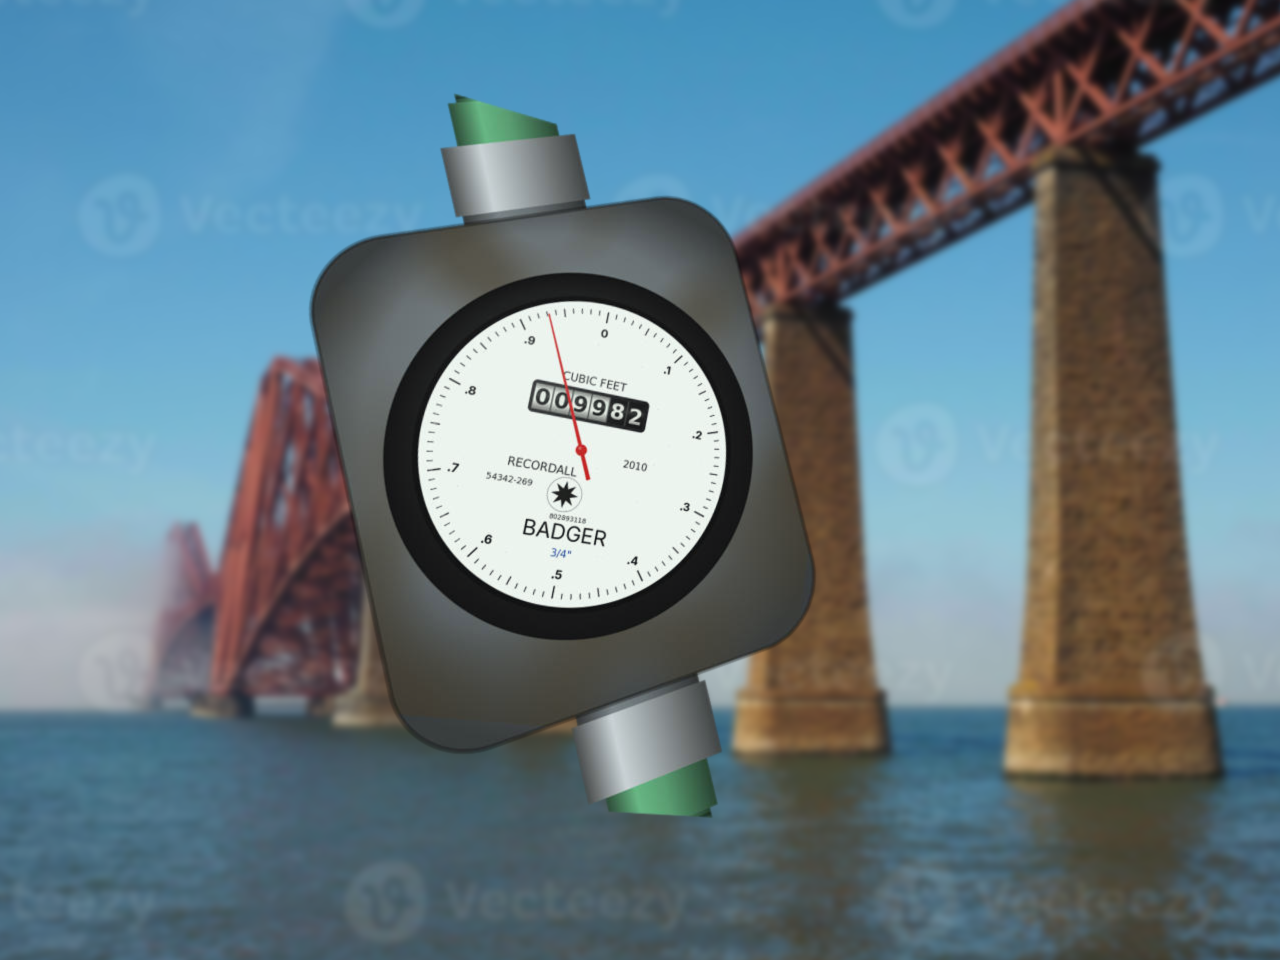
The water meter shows 9981.93 ft³
